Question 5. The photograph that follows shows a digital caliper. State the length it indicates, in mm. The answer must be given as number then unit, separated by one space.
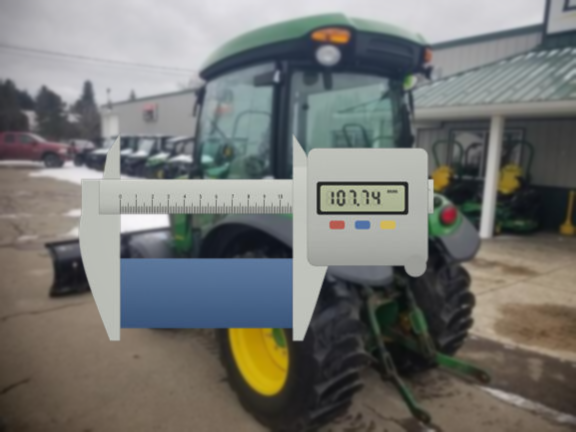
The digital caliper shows 107.74 mm
